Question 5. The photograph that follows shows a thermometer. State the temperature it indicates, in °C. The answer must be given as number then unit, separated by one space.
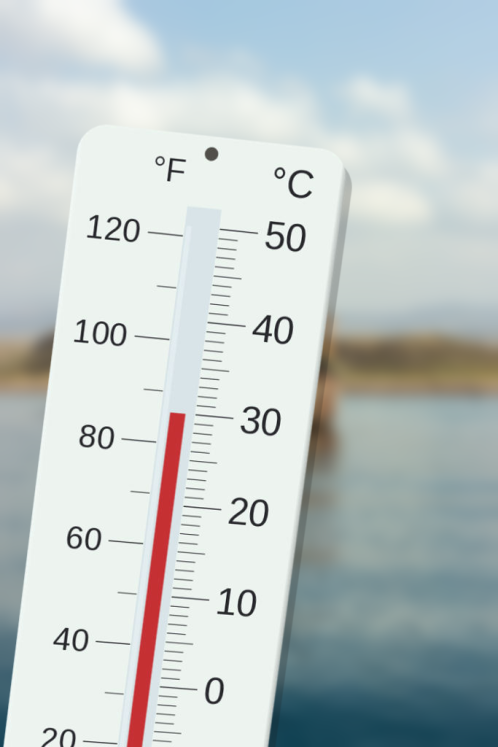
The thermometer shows 30 °C
